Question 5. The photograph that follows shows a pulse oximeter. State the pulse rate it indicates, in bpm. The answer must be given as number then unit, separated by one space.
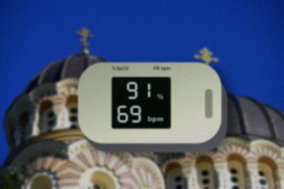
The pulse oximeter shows 69 bpm
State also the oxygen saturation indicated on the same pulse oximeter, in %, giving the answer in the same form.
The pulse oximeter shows 91 %
